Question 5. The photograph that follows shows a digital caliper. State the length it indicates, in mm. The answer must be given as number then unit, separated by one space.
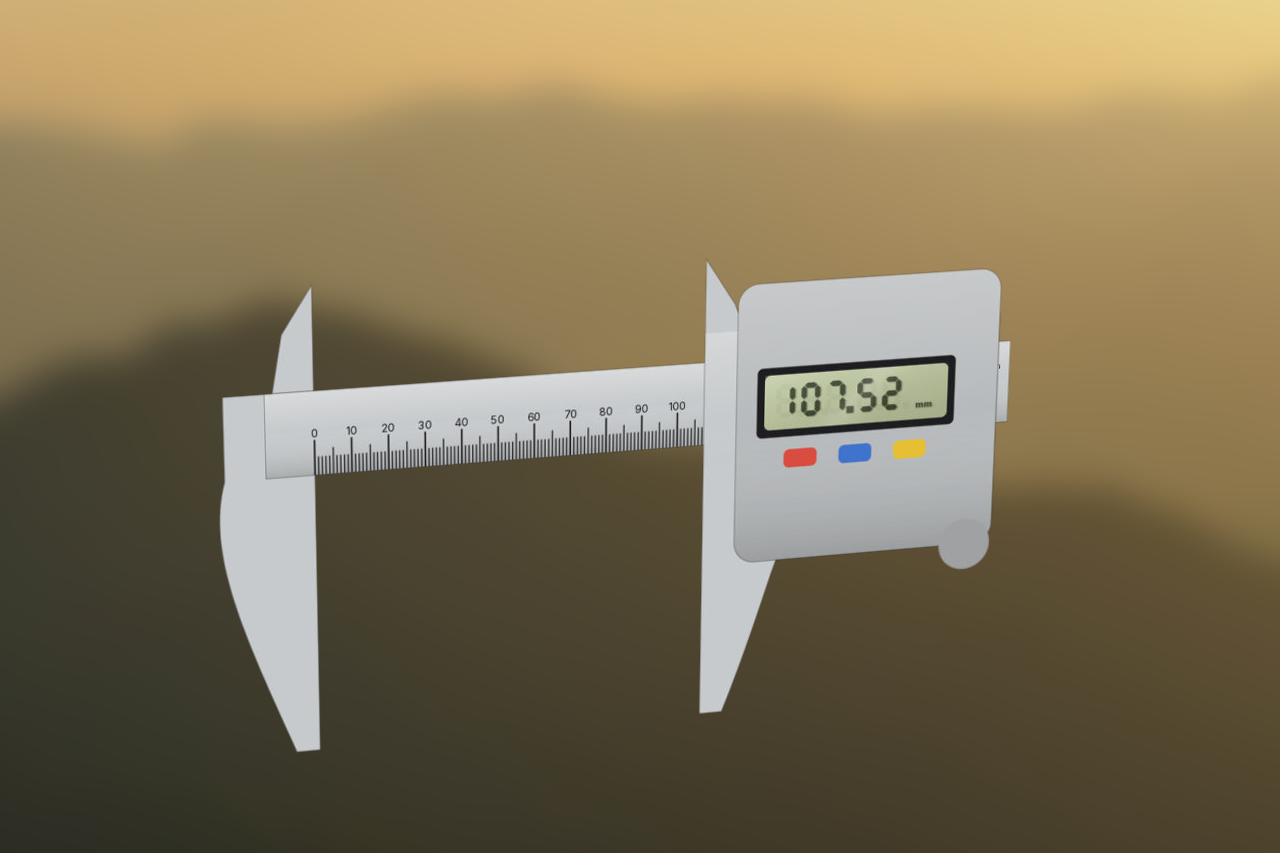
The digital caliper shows 107.52 mm
